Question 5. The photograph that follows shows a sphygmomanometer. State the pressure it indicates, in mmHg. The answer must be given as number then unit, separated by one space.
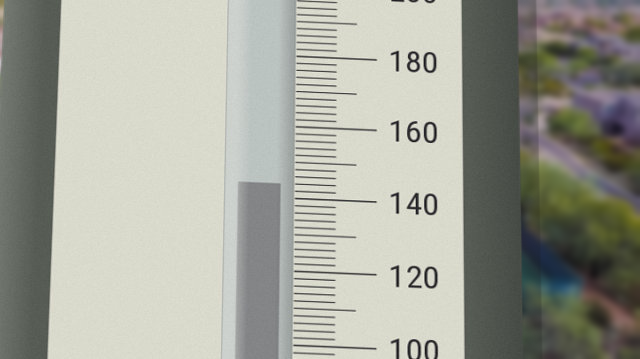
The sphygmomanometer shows 144 mmHg
